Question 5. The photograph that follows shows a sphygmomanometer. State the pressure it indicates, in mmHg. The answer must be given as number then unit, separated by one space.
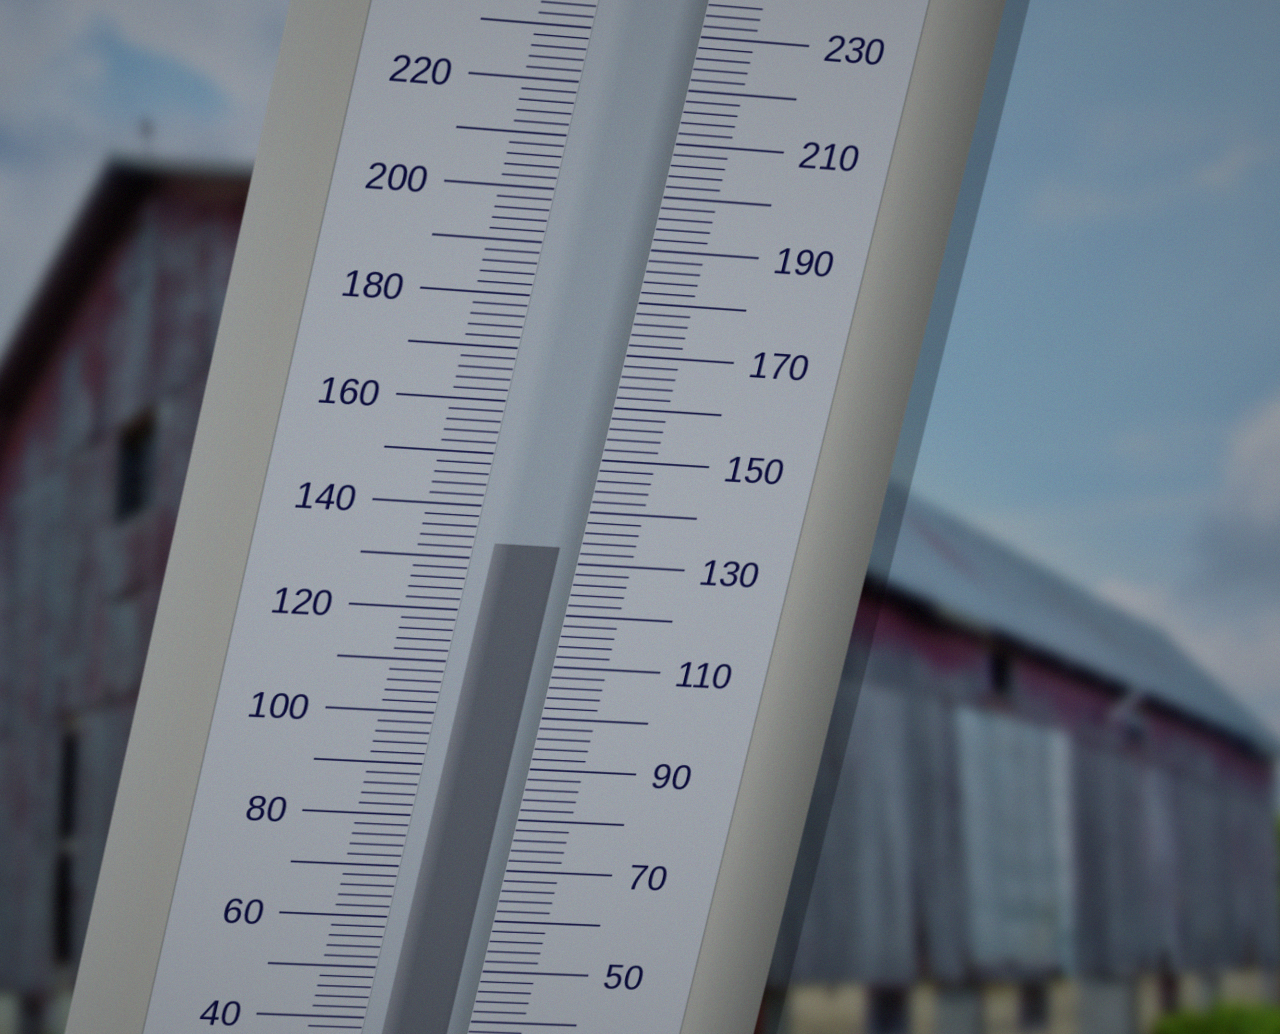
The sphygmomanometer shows 133 mmHg
